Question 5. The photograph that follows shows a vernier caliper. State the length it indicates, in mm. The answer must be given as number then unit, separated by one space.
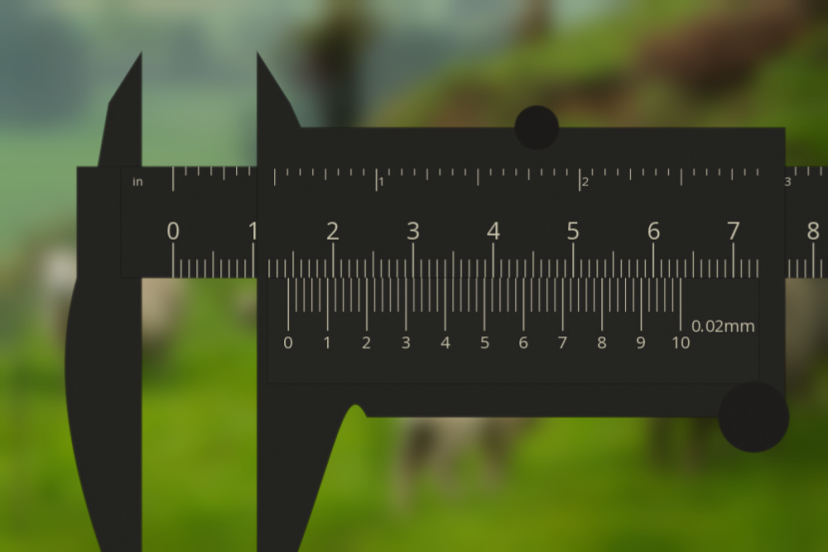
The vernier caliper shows 14.4 mm
